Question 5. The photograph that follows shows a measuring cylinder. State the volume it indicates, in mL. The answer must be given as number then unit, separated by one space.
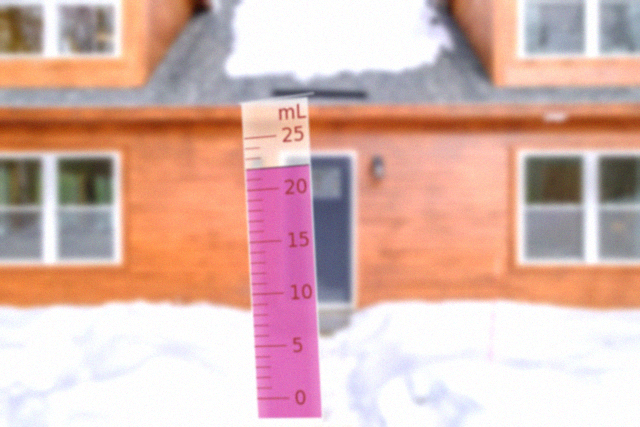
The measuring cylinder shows 22 mL
